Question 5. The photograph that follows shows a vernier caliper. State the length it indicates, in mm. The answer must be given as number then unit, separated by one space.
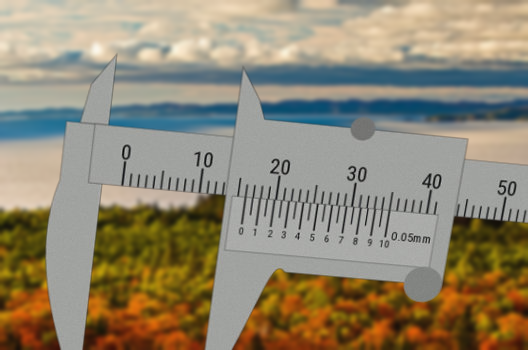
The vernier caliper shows 16.0 mm
